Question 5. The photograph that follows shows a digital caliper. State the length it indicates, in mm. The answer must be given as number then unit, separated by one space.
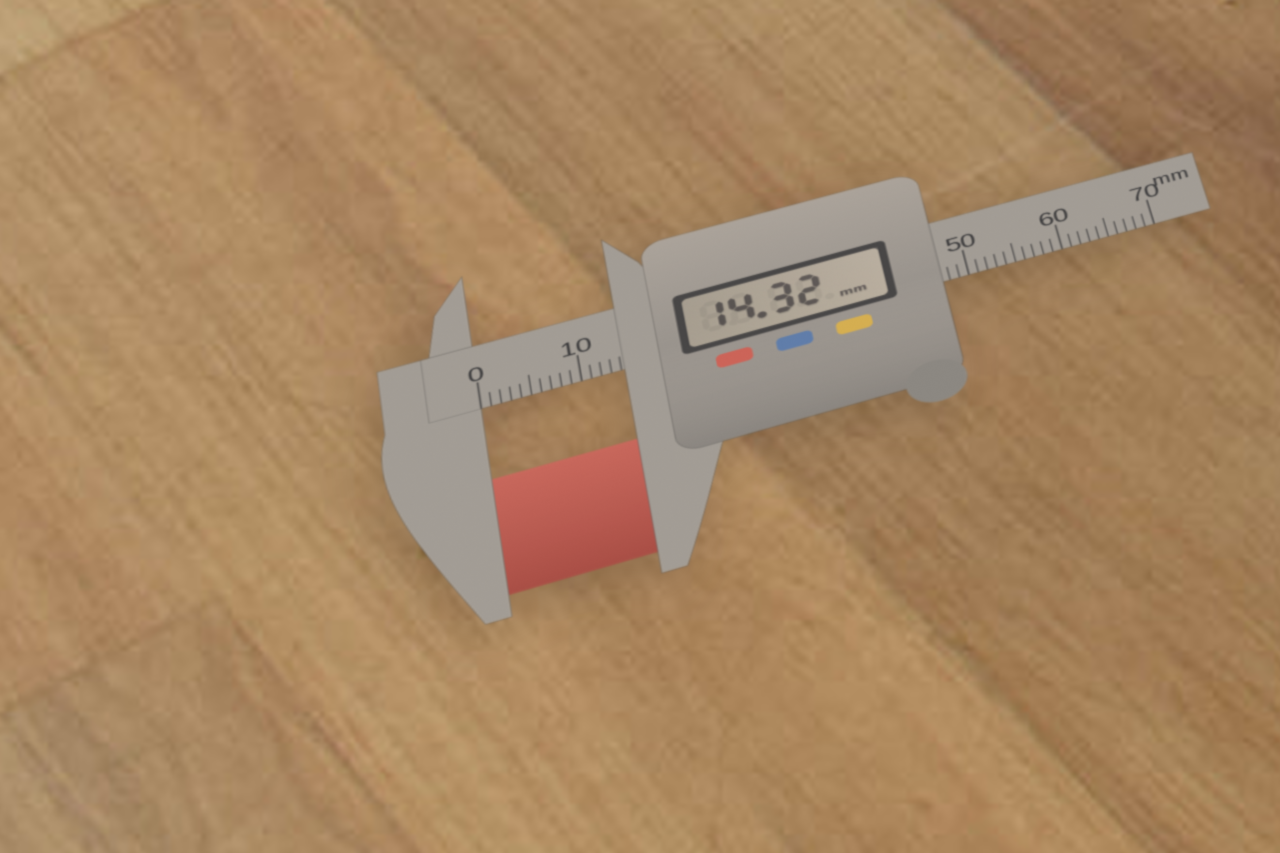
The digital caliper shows 14.32 mm
